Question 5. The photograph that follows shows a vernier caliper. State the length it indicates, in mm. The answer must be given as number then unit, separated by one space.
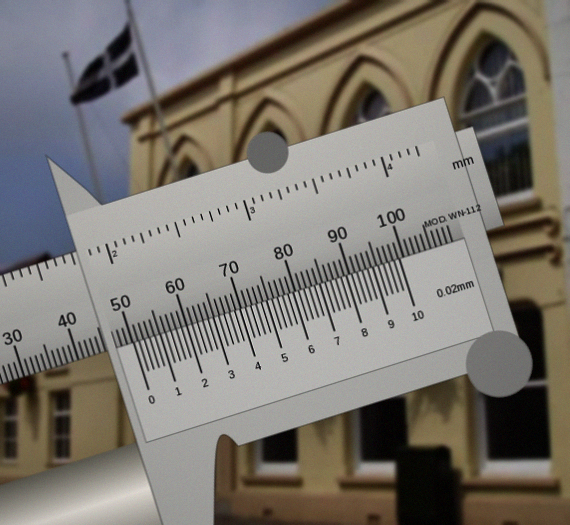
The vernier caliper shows 50.2 mm
